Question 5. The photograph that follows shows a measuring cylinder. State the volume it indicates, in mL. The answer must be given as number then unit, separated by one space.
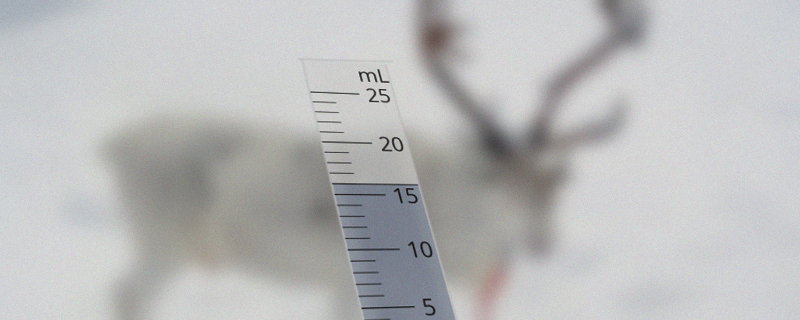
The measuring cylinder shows 16 mL
